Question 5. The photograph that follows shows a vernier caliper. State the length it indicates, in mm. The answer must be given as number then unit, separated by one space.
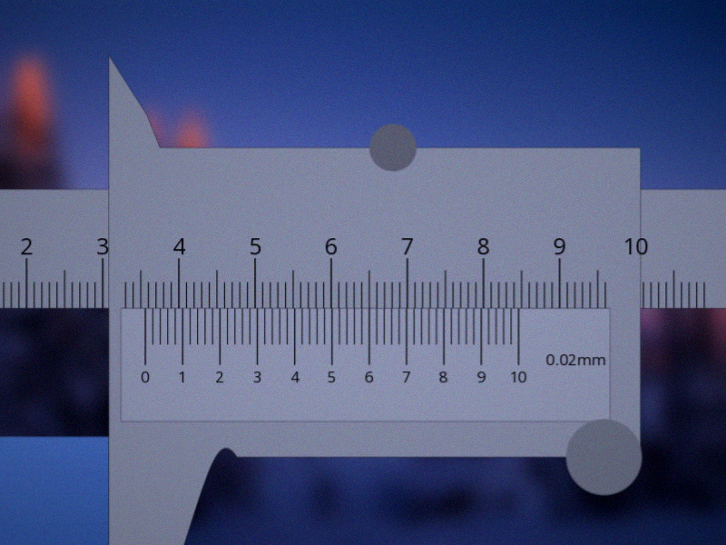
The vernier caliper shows 35.6 mm
